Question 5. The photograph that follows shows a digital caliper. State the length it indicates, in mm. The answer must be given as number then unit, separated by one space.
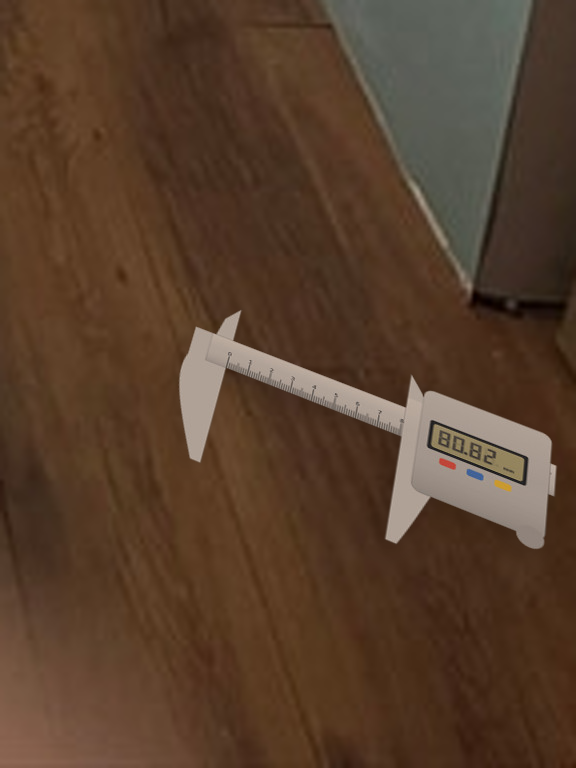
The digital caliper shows 80.82 mm
